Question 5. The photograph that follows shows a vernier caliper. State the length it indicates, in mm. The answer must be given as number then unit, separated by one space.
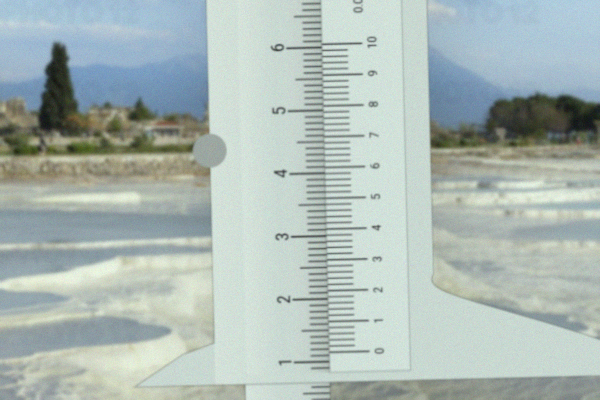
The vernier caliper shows 11.5 mm
